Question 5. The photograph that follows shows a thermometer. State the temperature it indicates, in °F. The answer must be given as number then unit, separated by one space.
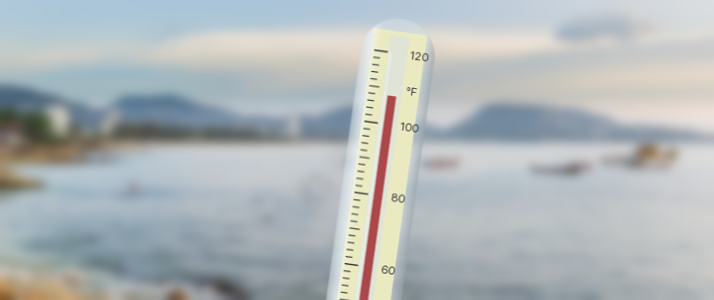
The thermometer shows 108 °F
